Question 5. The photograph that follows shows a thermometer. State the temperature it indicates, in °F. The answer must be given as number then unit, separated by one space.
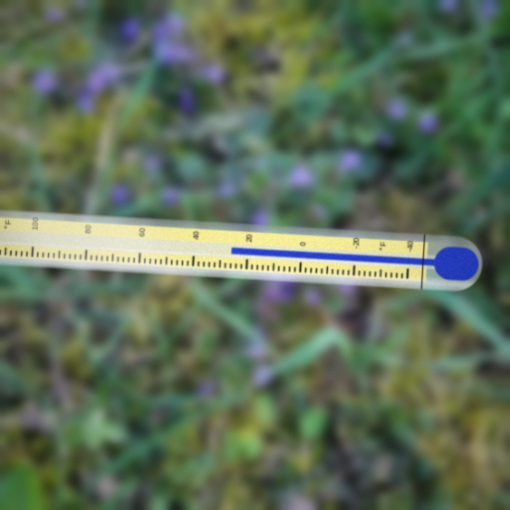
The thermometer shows 26 °F
